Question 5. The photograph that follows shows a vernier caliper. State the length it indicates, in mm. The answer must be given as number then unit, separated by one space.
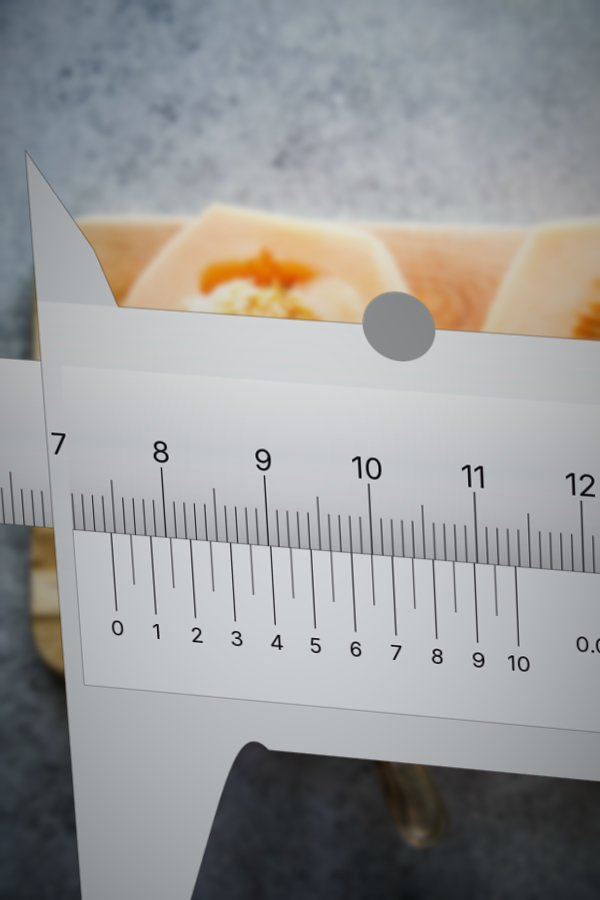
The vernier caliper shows 74.6 mm
